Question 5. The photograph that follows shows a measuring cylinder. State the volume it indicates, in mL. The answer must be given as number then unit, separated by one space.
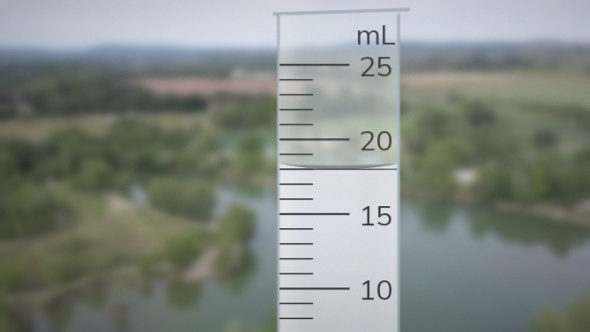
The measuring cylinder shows 18 mL
